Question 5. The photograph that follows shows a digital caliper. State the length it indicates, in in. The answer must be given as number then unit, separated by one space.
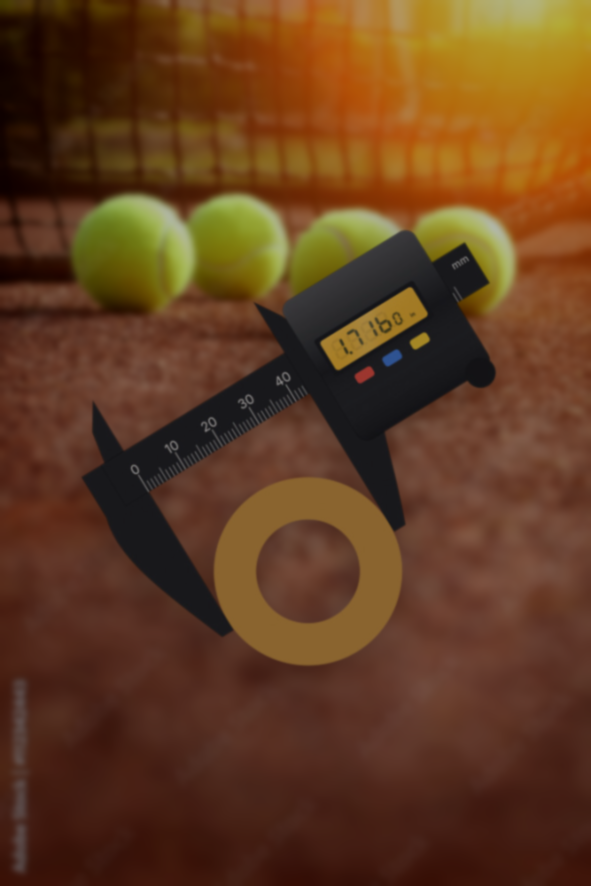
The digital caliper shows 1.7160 in
